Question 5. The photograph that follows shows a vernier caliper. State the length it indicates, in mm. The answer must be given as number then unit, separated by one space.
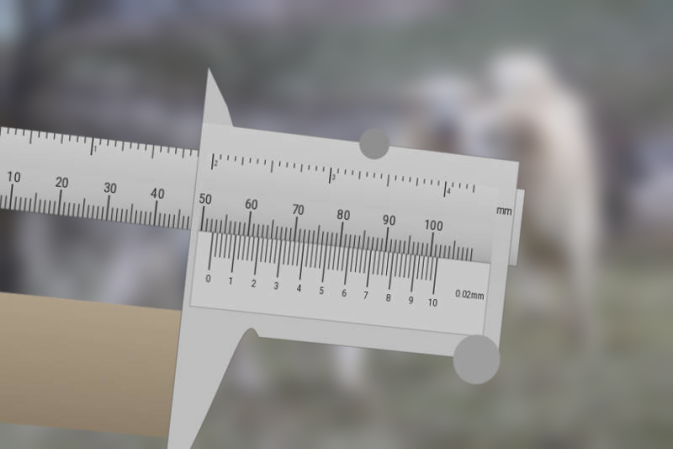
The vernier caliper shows 52.5 mm
